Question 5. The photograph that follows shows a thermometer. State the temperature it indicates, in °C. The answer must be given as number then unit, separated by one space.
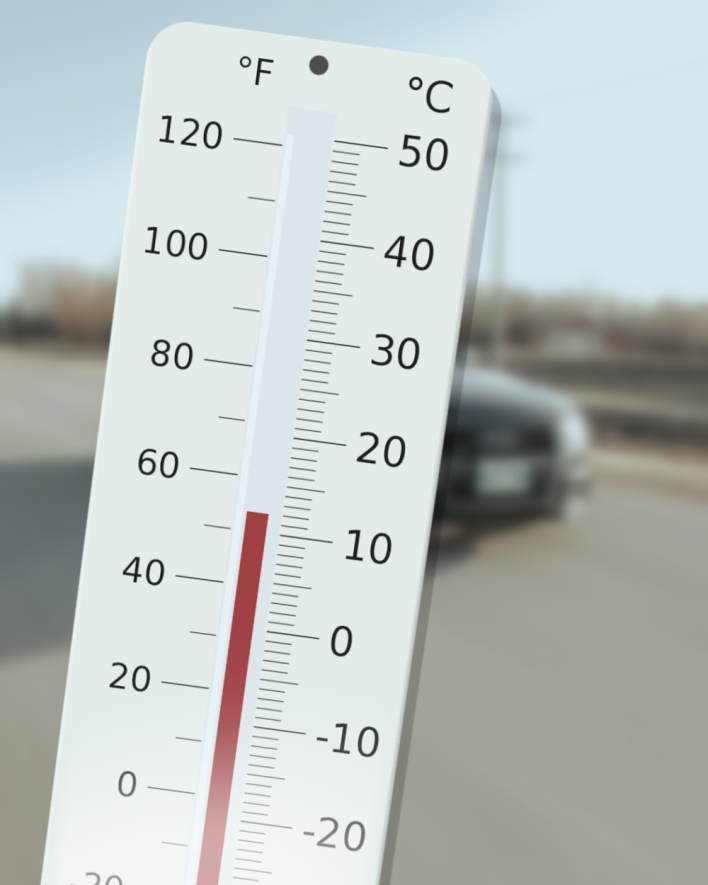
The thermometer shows 12 °C
